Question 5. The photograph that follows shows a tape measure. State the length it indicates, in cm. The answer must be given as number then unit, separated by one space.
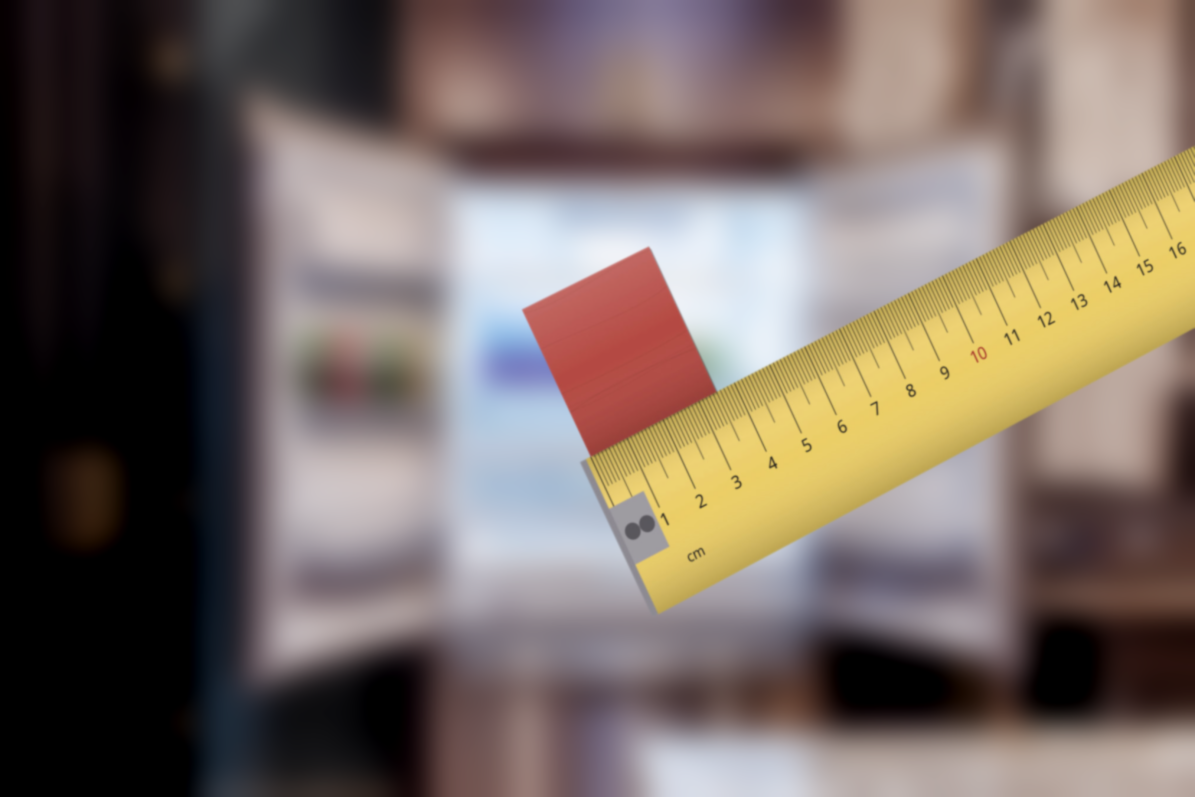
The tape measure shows 3.5 cm
